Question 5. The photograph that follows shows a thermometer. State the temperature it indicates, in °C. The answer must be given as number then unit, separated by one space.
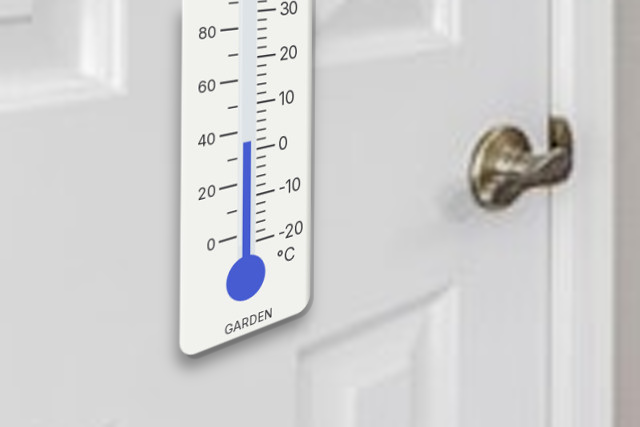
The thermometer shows 2 °C
